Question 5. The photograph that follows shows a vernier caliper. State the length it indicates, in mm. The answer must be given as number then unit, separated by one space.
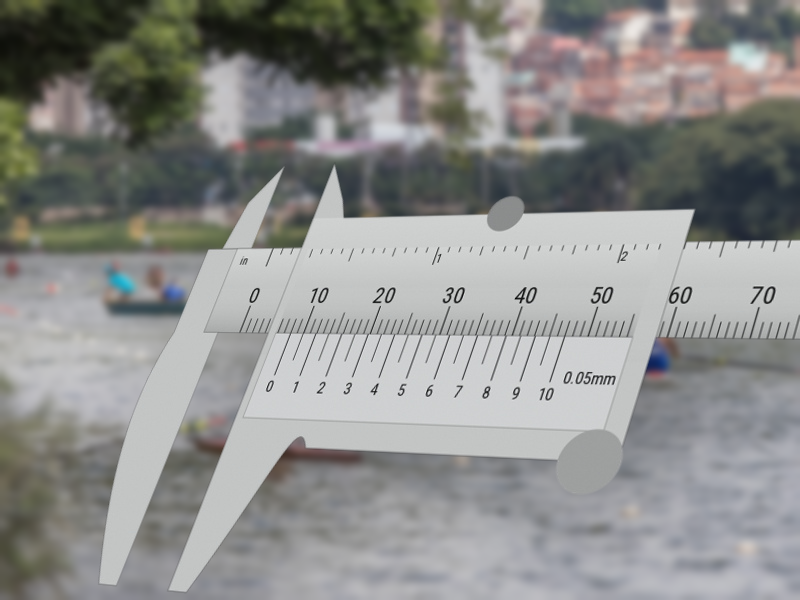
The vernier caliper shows 8.0 mm
